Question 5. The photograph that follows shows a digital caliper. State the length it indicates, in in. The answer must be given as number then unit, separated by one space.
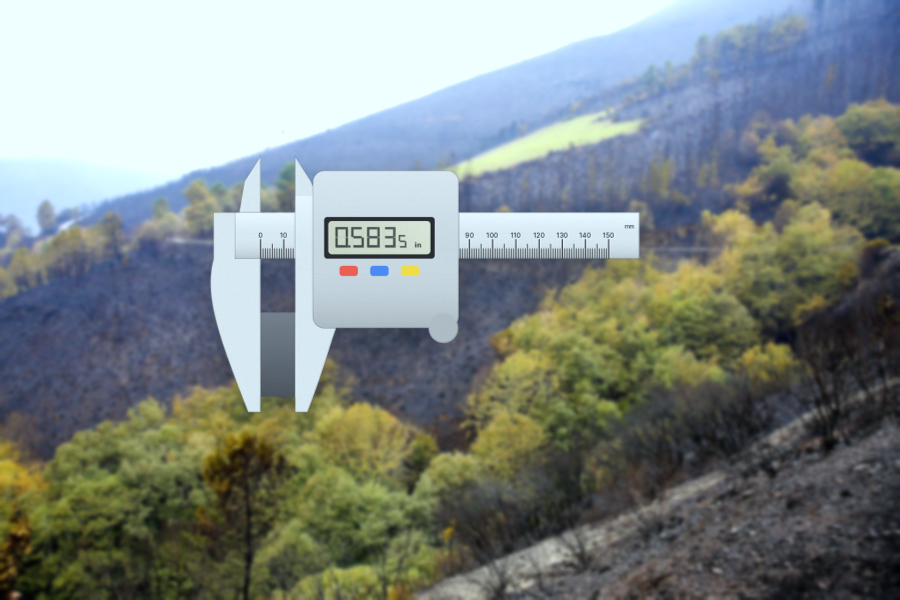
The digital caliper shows 0.5835 in
